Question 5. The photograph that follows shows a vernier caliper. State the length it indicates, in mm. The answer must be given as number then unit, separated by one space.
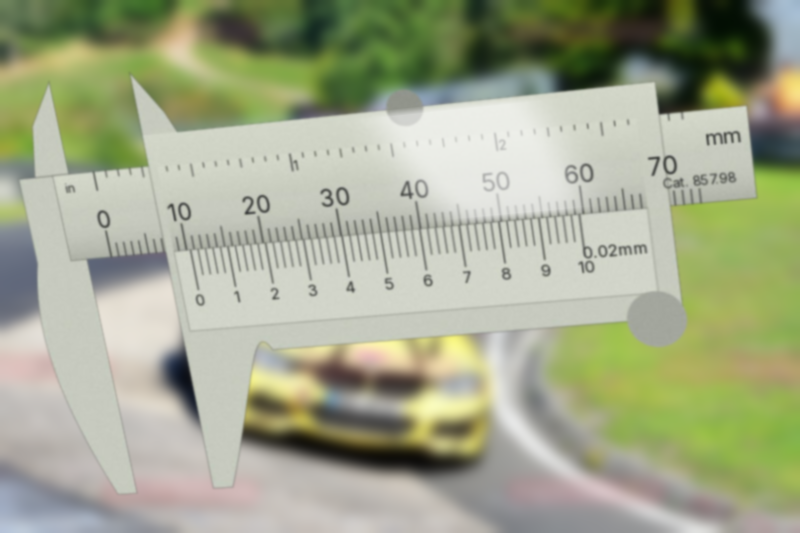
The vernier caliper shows 10.5 mm
